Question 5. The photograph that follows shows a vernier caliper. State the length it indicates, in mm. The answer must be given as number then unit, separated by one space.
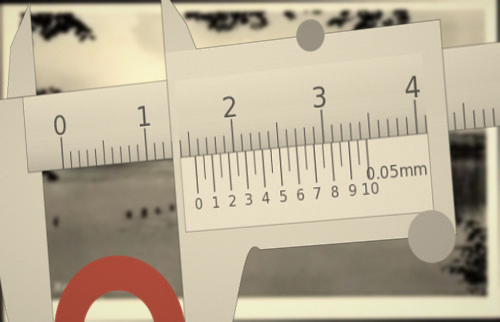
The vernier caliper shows 15.6 mm
